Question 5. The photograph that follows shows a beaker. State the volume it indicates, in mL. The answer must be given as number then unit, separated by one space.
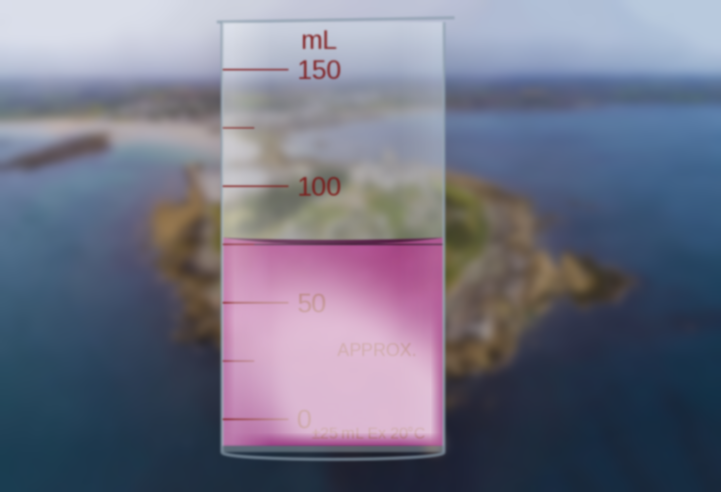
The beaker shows 75 mL
